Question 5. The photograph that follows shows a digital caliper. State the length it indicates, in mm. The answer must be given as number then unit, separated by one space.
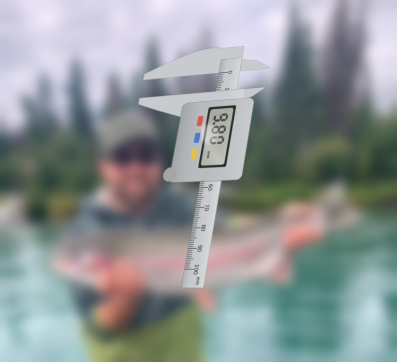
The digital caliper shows 9.80 mm
